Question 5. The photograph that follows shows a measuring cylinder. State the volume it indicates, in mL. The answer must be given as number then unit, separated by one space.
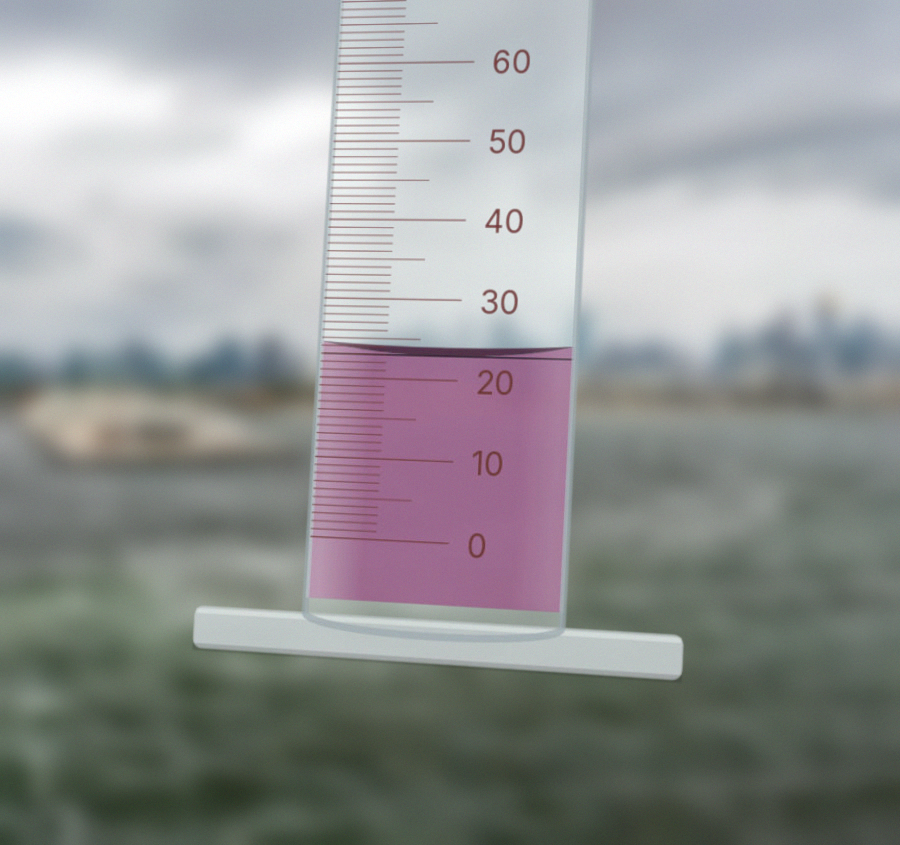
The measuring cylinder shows 23 mL
